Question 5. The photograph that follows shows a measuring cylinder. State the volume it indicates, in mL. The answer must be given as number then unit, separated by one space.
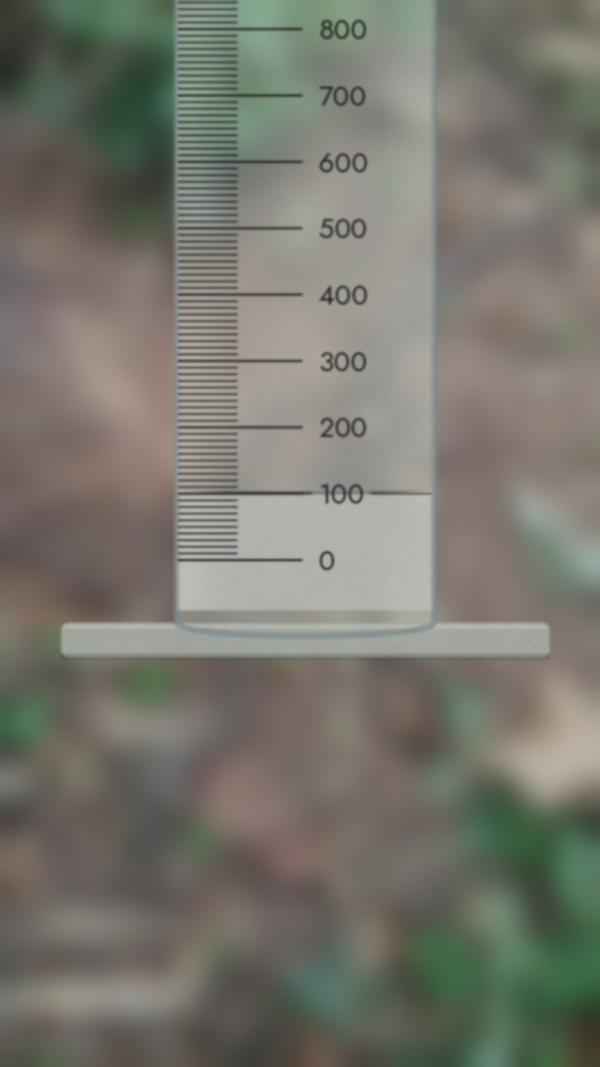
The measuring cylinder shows 100 mL
